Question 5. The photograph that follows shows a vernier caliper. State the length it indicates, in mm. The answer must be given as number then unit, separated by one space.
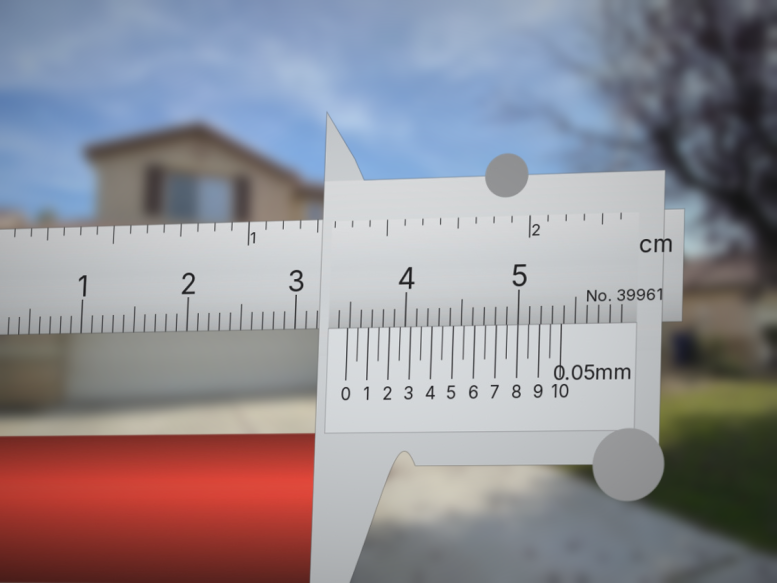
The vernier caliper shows 34.8 mm
